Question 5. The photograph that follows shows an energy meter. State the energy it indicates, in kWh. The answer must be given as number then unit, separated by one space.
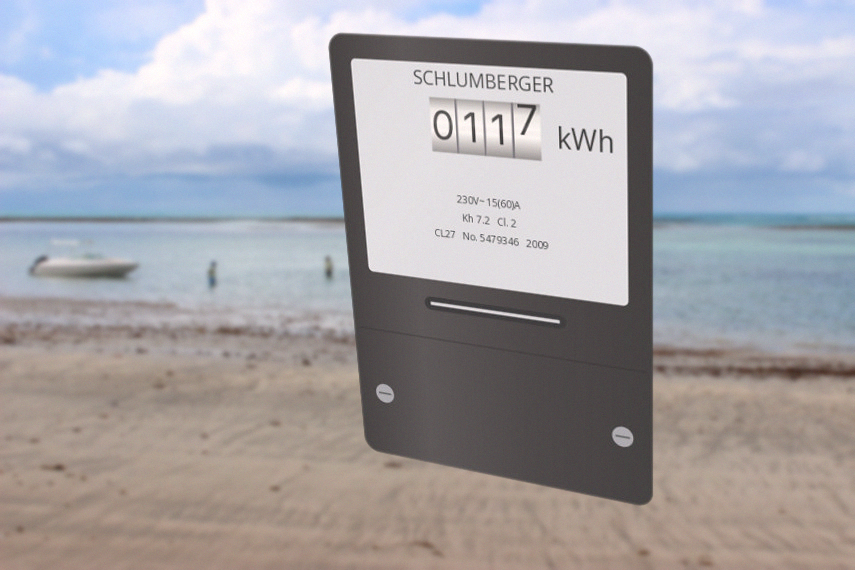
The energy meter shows 117 kWh
